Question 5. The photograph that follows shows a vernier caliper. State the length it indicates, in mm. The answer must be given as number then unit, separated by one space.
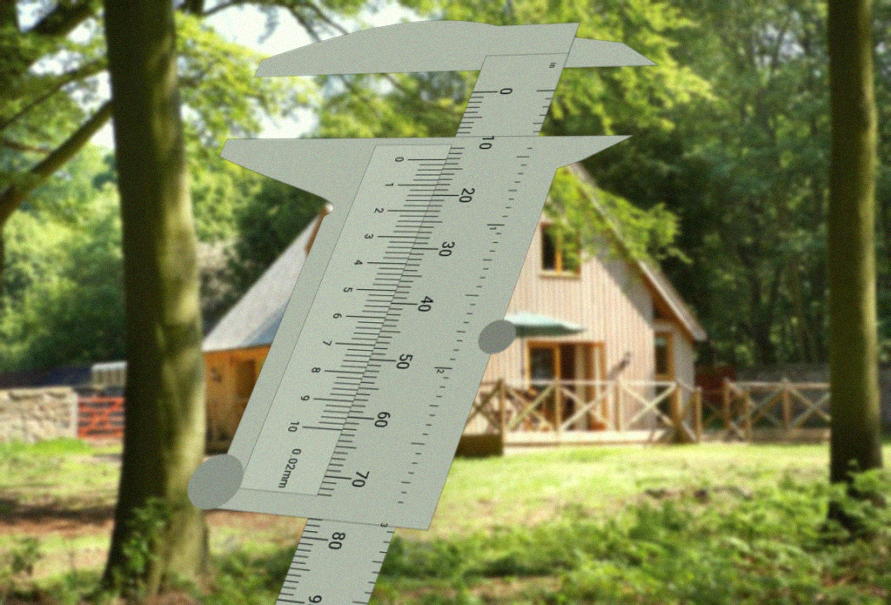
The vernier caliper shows 13.2 mm
